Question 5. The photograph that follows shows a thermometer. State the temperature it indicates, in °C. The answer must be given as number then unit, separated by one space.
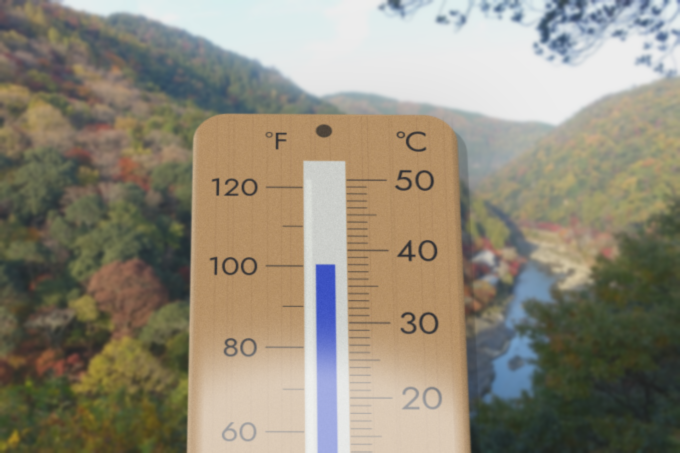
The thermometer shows 38 °C
